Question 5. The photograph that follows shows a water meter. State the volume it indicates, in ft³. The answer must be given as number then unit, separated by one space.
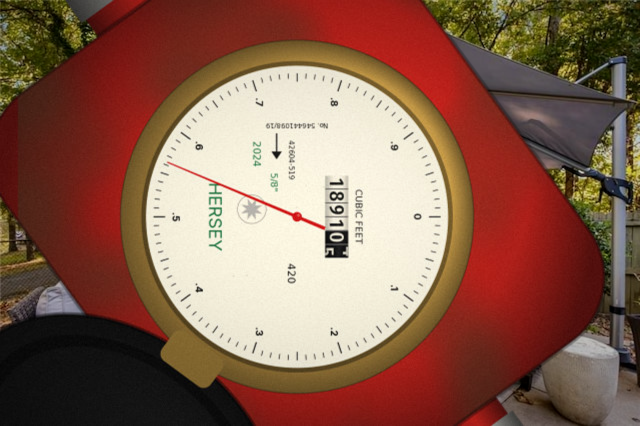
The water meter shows 189104.56 ft³
